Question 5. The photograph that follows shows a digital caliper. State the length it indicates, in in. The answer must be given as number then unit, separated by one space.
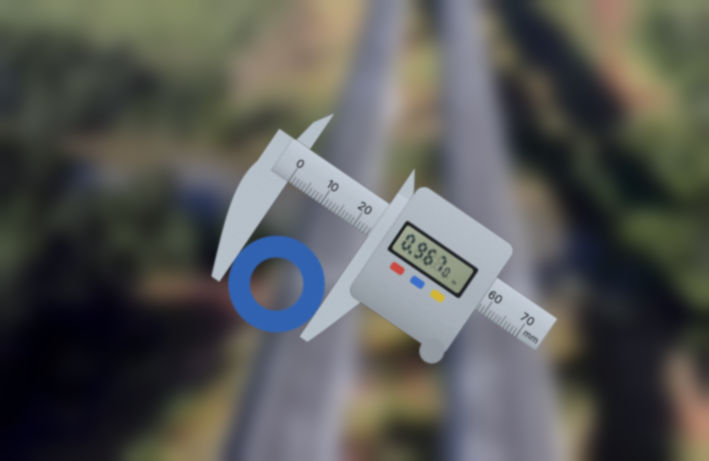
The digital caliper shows 0.9670 in
